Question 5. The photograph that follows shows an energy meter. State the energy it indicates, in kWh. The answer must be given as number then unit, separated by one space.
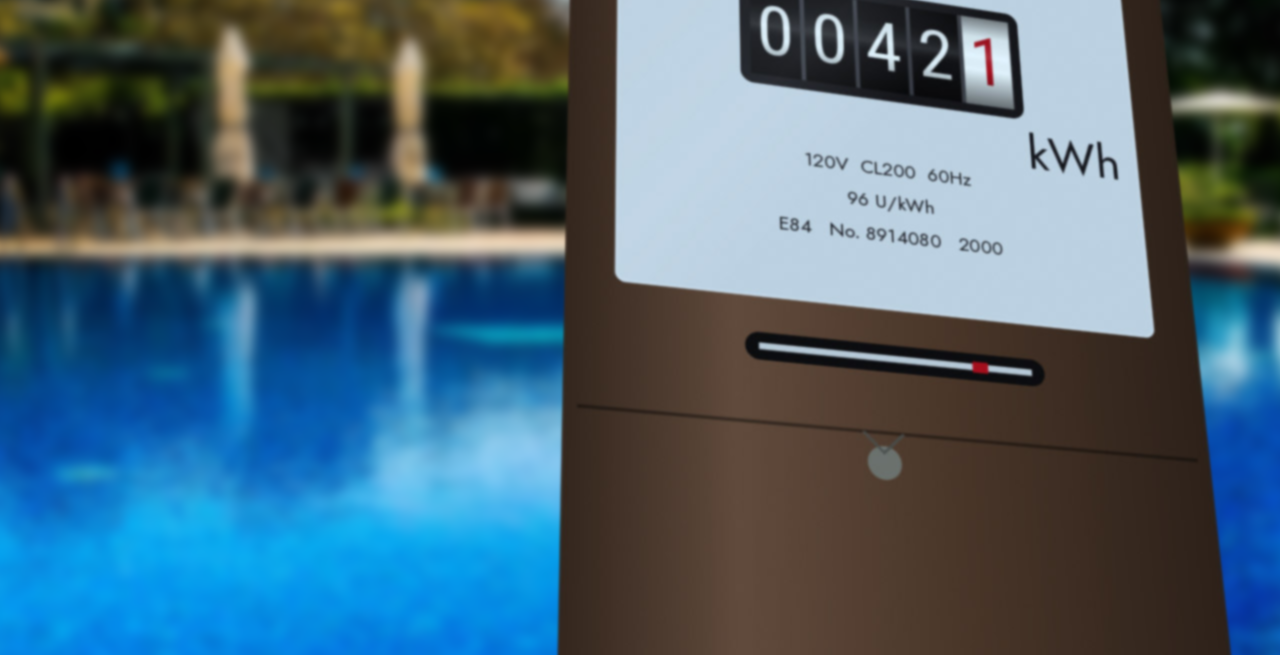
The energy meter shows 42.1 kWh
